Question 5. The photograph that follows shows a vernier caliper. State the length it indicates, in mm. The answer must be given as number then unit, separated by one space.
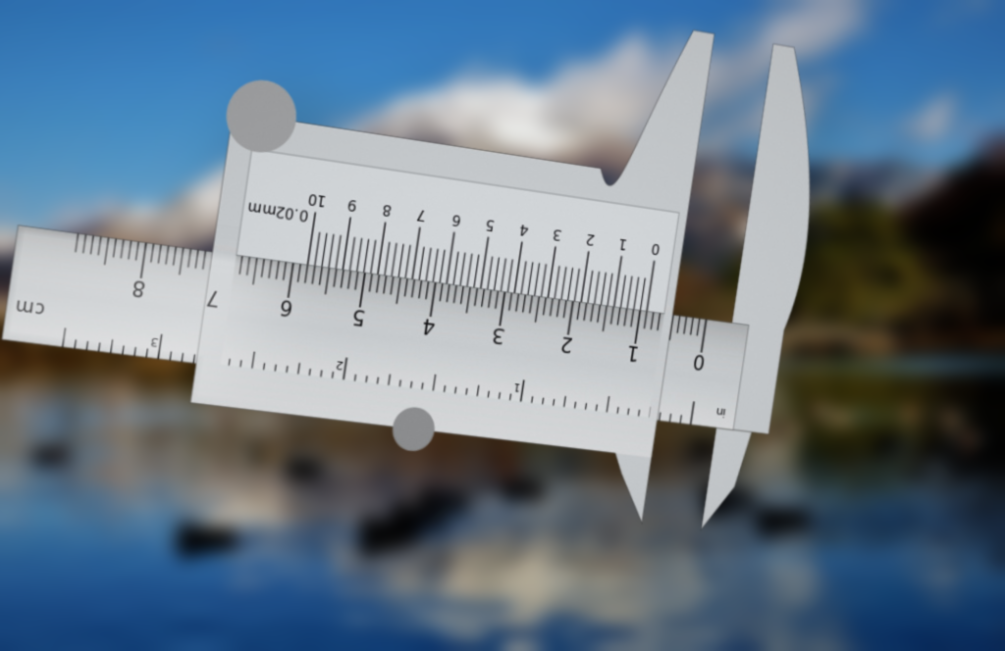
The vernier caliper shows 9.0 mm
